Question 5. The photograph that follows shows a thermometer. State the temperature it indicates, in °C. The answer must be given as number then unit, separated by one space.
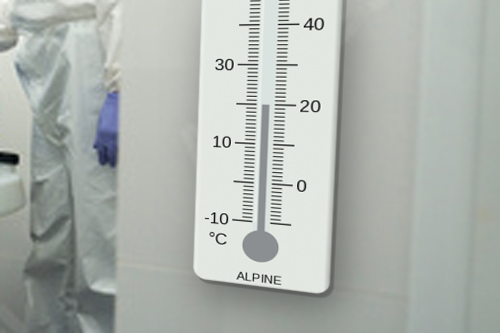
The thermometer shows 20 °C
